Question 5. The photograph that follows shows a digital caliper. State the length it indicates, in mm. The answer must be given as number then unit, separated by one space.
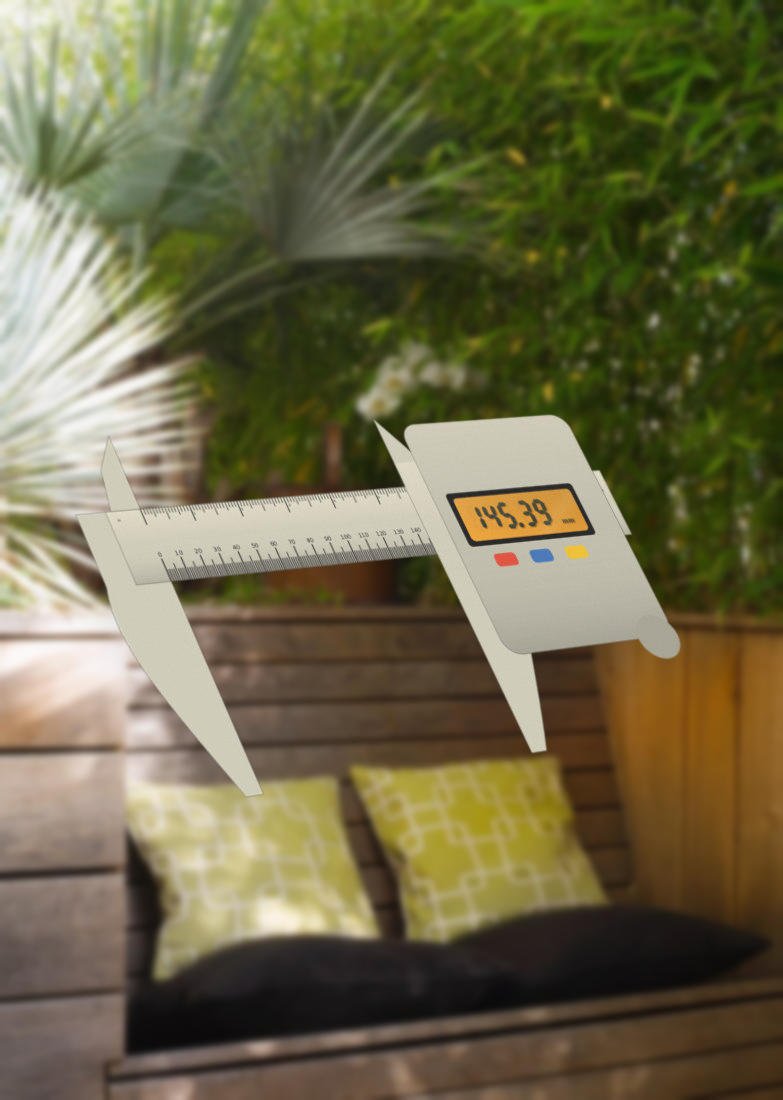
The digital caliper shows 145.39 mm
